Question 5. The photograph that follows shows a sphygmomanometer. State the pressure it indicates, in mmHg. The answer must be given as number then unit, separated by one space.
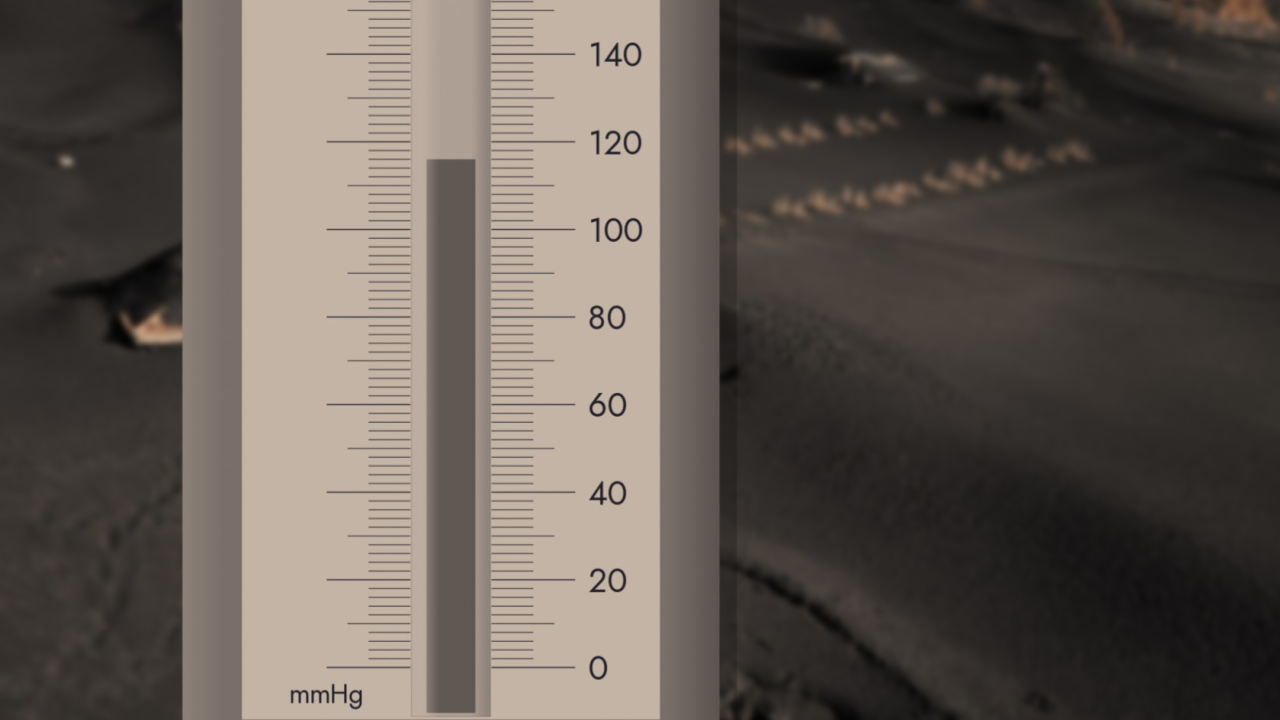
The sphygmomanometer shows 116 mmHg
